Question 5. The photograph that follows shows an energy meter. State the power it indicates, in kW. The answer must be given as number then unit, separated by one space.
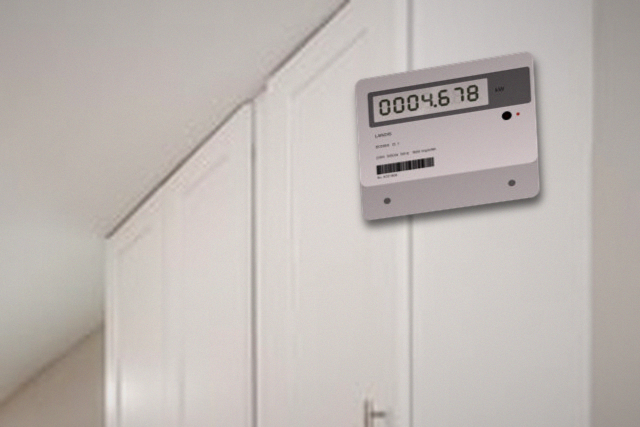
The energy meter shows 4.678 kW
